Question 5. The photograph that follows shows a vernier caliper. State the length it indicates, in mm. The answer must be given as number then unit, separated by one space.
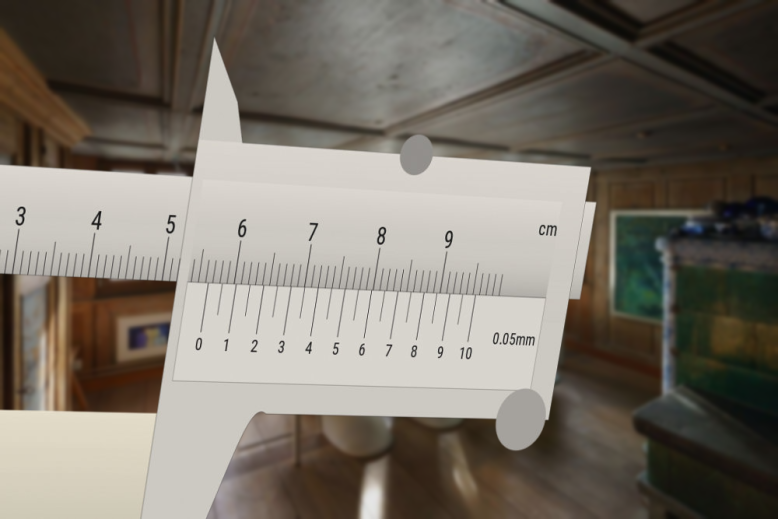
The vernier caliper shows 56.4 mm
